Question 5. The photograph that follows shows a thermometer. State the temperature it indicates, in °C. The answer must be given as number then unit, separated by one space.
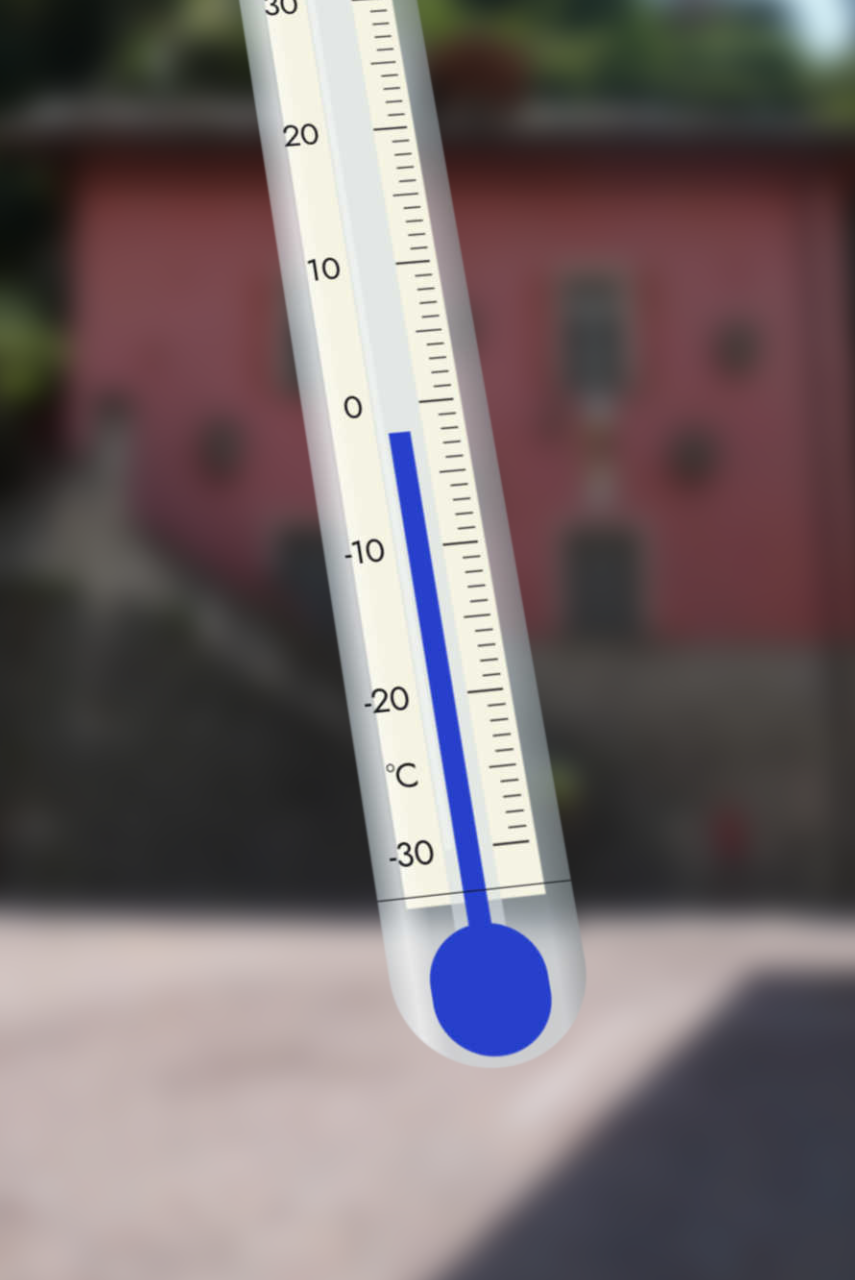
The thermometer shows -2 °C
